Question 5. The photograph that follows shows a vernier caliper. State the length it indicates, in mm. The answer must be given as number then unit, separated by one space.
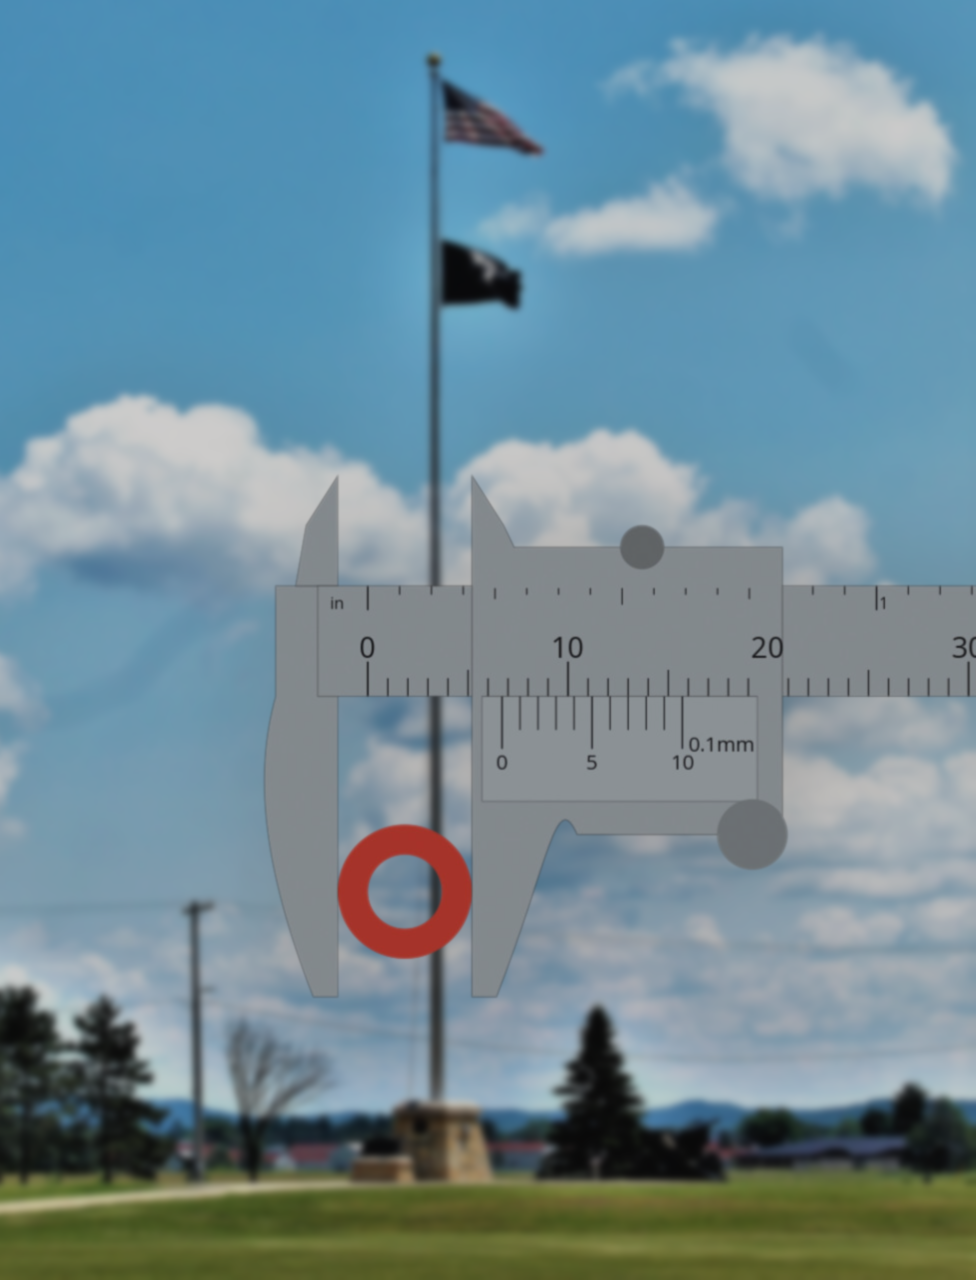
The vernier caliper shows 6.7 mm
